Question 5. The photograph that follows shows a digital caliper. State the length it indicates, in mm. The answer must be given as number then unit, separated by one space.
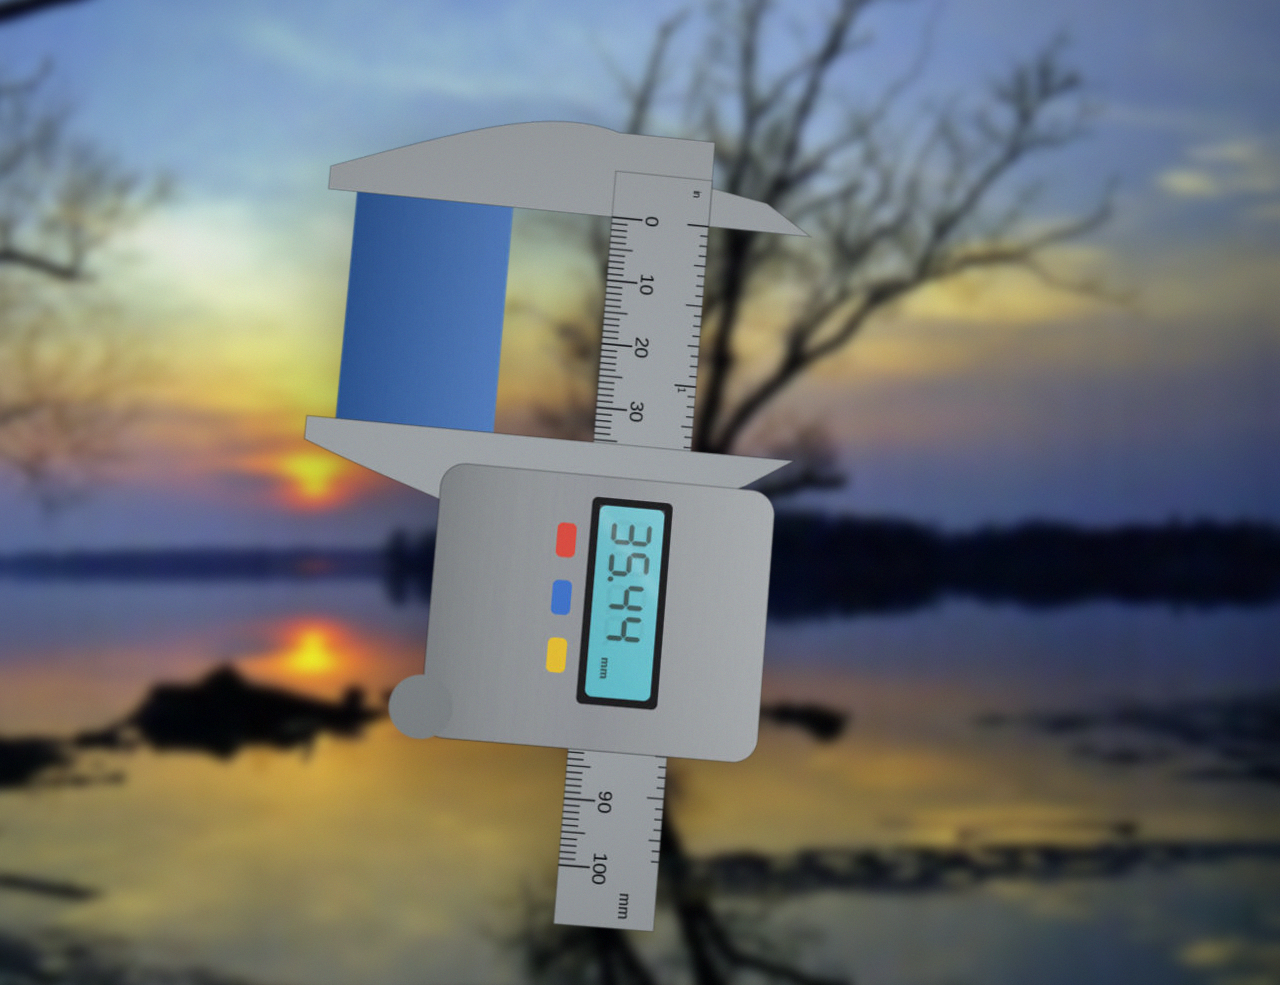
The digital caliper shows 35.44 mm
